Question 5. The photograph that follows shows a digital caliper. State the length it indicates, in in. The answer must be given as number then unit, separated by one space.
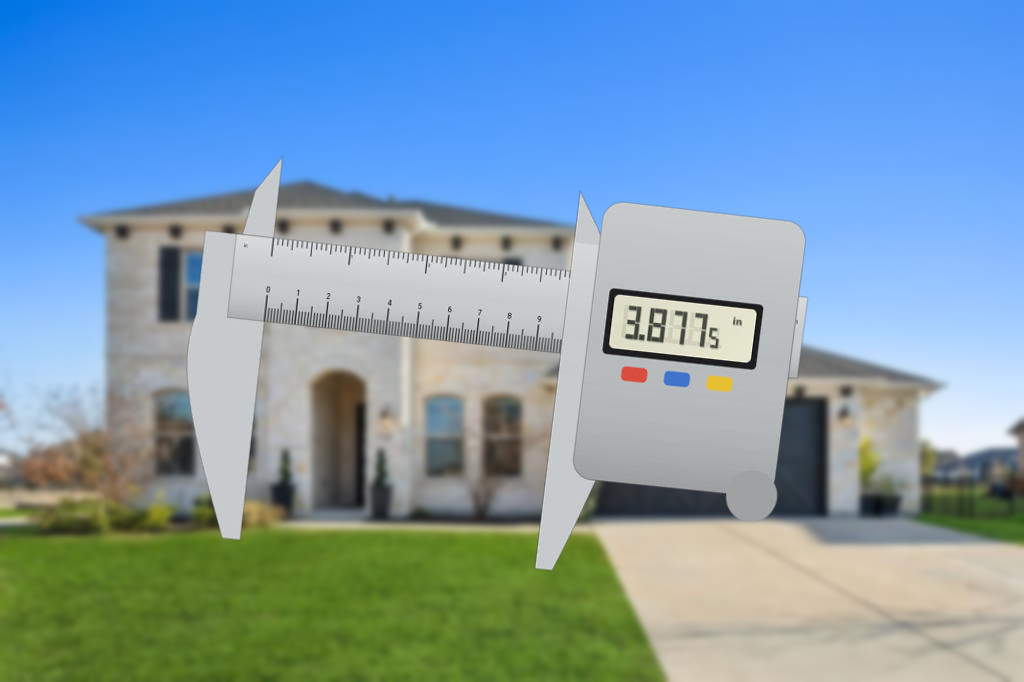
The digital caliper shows 3.8775 in
